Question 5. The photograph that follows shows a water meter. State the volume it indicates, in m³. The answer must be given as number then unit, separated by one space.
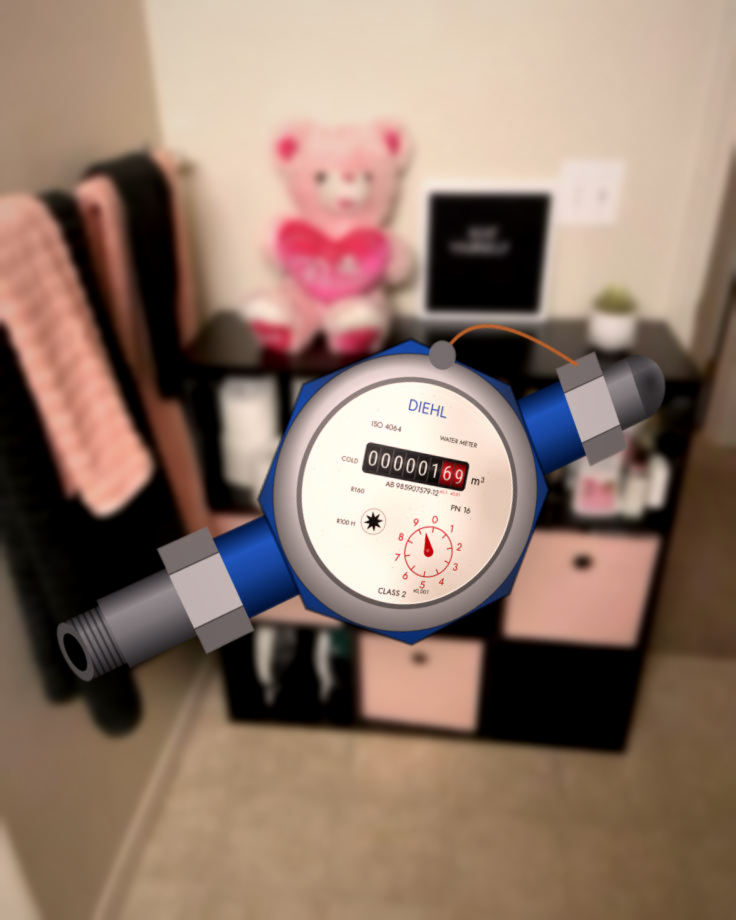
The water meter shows 1.689 m³
